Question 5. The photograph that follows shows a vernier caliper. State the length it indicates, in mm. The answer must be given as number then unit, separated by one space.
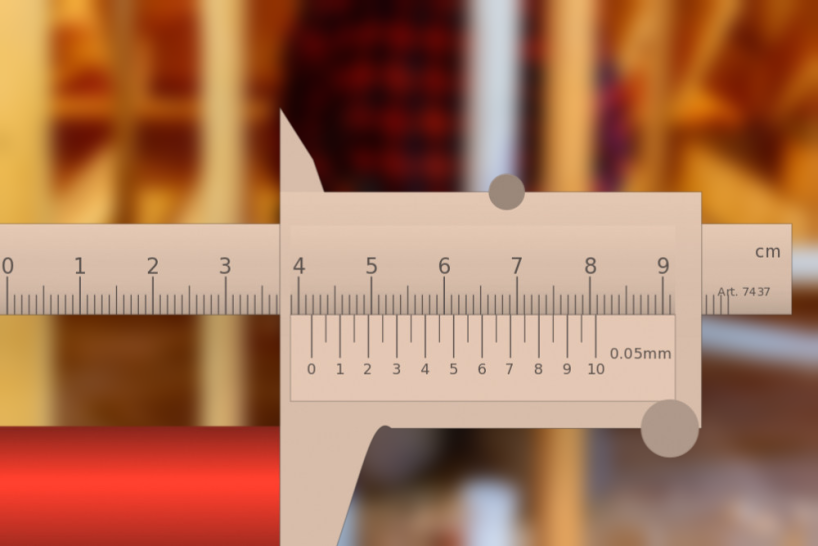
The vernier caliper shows 41.8 mm
